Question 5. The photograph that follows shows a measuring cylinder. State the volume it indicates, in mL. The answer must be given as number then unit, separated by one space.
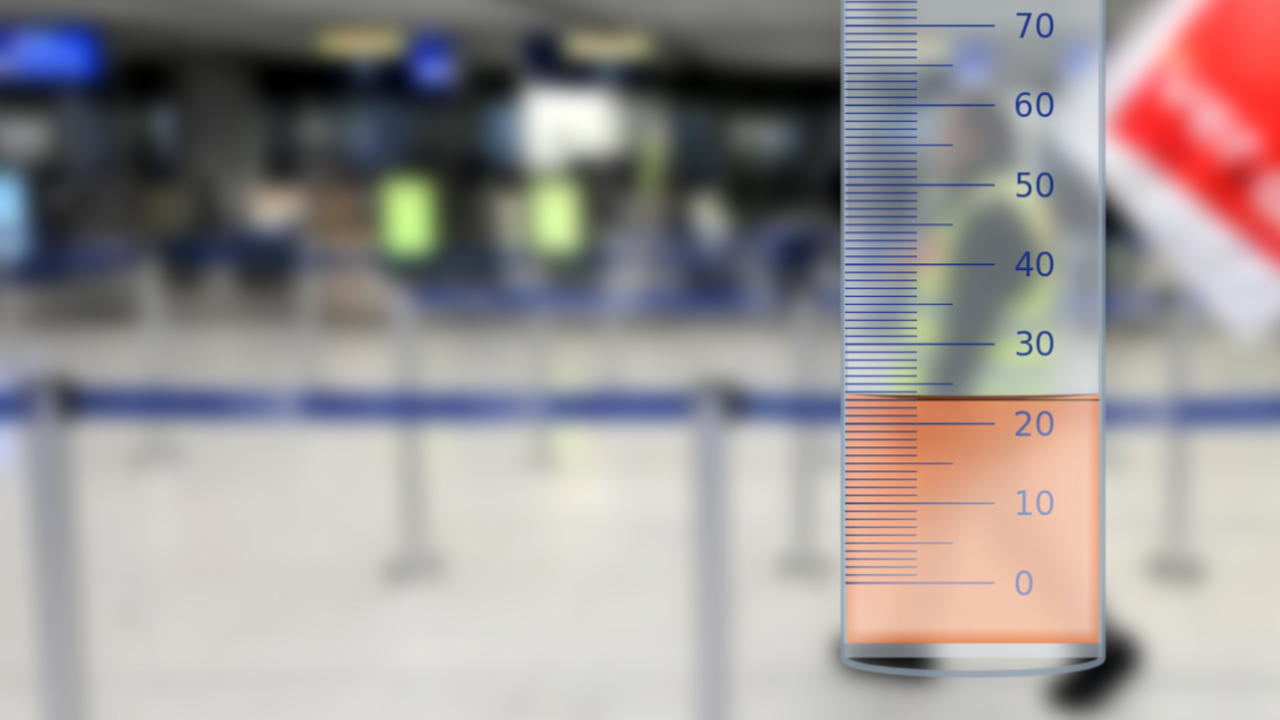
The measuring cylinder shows 23 mL
